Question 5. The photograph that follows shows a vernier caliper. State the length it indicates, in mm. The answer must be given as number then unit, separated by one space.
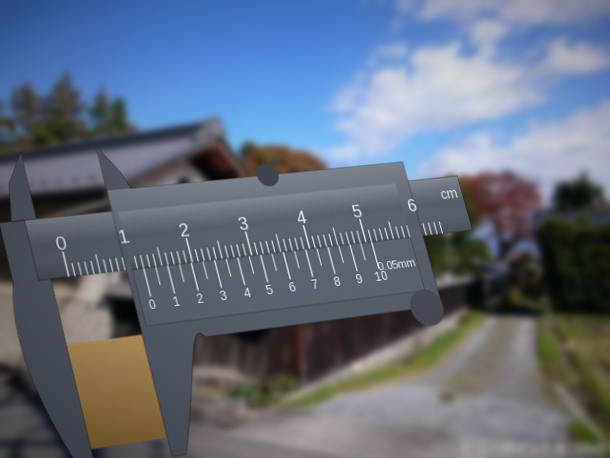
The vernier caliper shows 12.0 mm
